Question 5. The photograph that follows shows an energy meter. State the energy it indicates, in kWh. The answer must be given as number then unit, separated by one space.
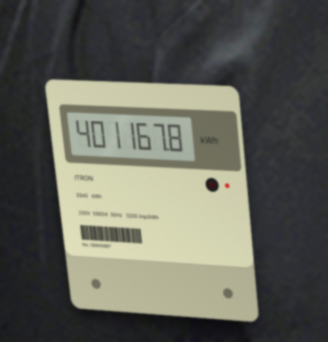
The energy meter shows 401167.8 kWh
